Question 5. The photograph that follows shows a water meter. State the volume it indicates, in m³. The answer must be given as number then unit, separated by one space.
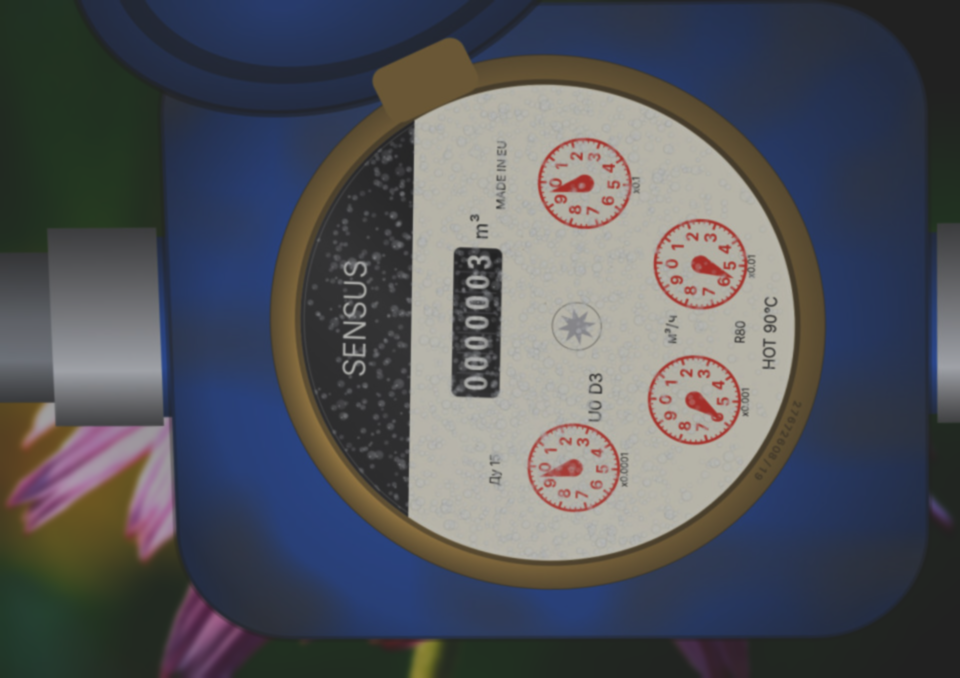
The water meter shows 2.9559 m³
